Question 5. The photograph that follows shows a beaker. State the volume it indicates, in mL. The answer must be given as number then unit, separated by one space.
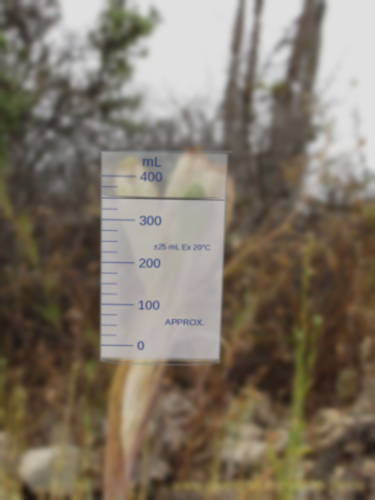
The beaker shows 350 mL
